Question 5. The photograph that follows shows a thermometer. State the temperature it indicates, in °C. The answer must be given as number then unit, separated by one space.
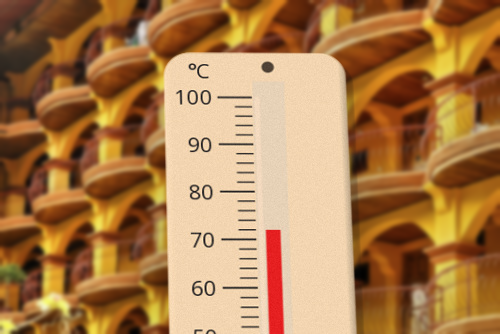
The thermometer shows 72 °C
